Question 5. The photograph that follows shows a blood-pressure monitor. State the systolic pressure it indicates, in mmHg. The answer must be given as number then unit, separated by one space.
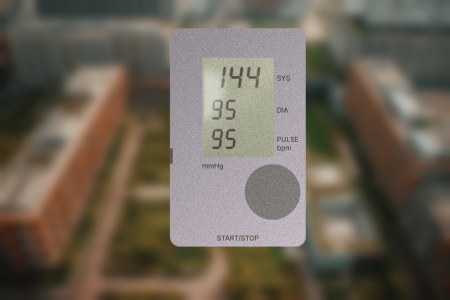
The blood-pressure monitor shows 144 mmHg
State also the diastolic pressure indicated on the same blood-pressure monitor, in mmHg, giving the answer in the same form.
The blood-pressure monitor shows 95 mmHg
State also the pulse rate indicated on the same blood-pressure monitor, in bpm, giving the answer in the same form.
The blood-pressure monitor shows 95 bpm
